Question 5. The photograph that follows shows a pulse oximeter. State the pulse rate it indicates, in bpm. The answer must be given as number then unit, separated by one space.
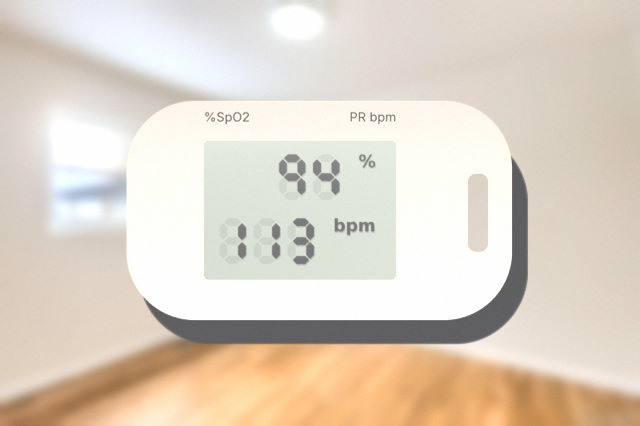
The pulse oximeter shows 113 bpm
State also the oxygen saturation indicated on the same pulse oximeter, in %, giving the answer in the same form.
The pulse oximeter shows 94 %
